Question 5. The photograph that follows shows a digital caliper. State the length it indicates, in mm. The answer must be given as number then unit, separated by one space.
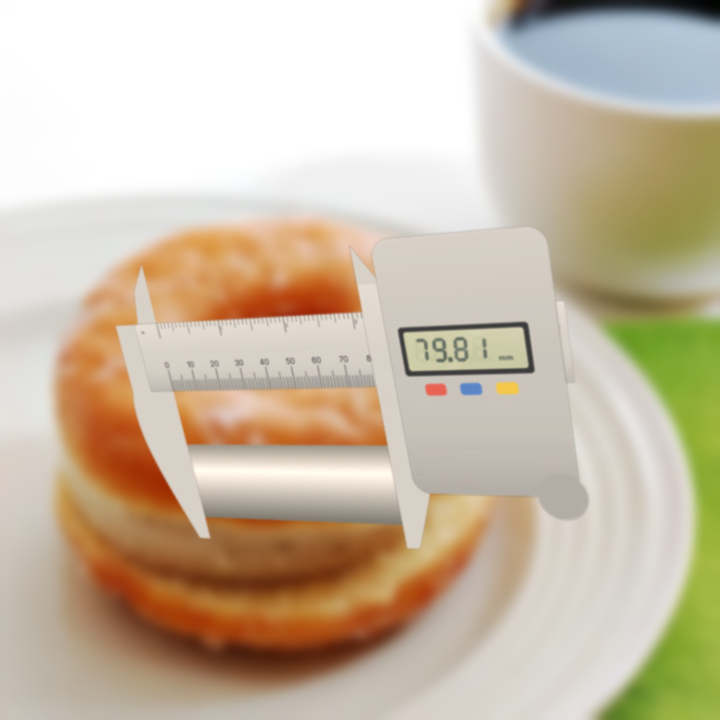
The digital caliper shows 79.81 mm
